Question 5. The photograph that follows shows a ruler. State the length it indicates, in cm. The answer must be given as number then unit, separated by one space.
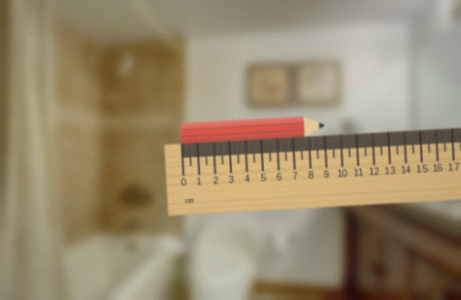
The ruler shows 9 cm
